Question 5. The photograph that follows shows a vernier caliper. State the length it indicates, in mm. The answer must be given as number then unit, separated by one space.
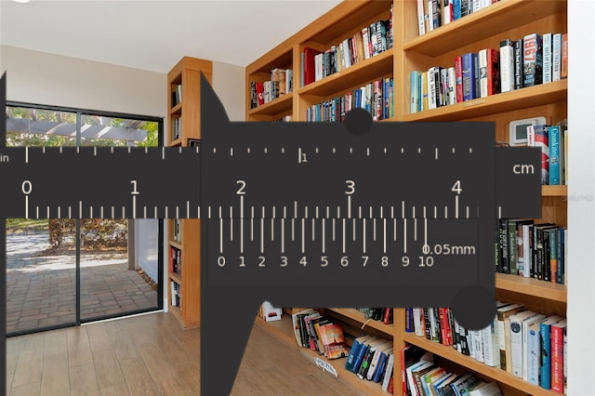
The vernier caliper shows 18.1 mm
